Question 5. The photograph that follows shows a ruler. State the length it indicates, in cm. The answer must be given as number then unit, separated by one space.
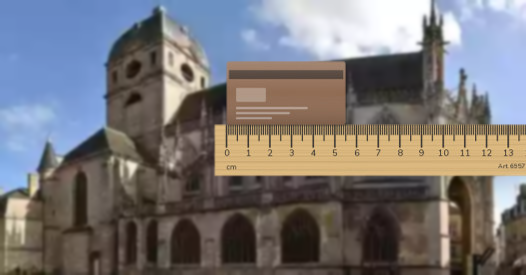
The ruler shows 5.5 cm
